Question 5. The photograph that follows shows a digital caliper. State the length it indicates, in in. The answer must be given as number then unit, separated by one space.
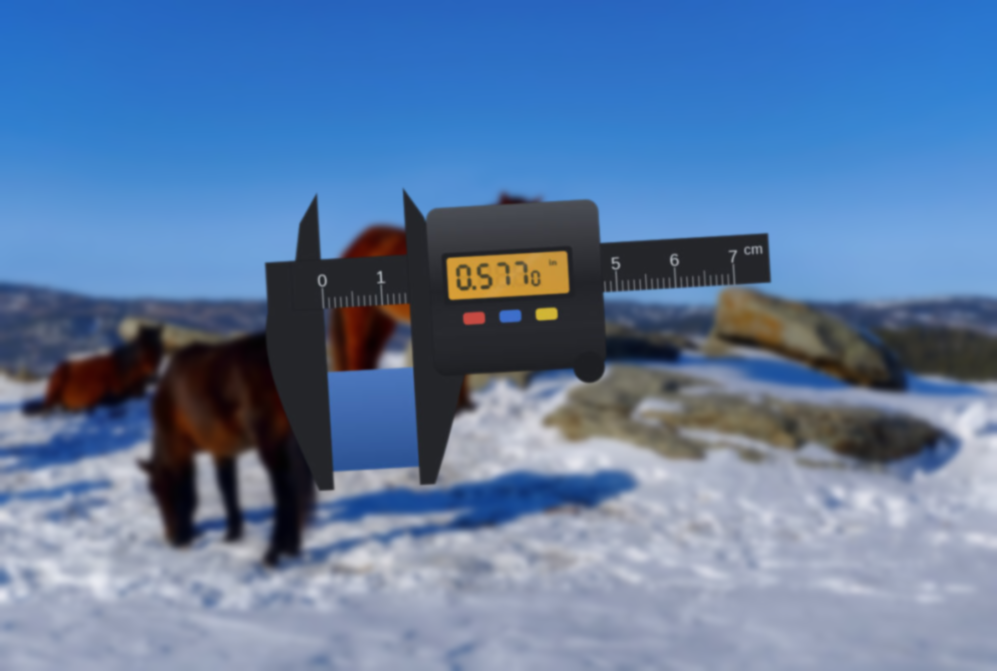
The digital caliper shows 0.5770 in
